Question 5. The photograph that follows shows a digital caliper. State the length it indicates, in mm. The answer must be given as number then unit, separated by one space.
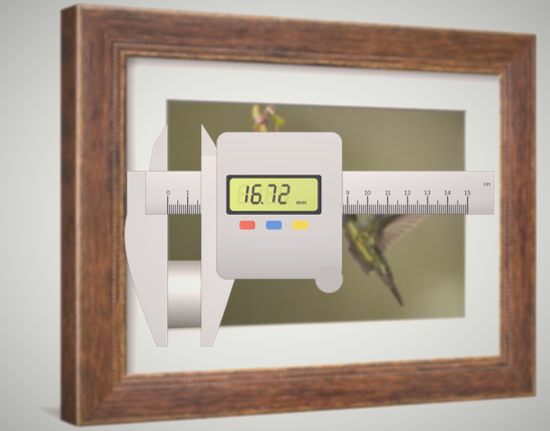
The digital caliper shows 16.72 mm
